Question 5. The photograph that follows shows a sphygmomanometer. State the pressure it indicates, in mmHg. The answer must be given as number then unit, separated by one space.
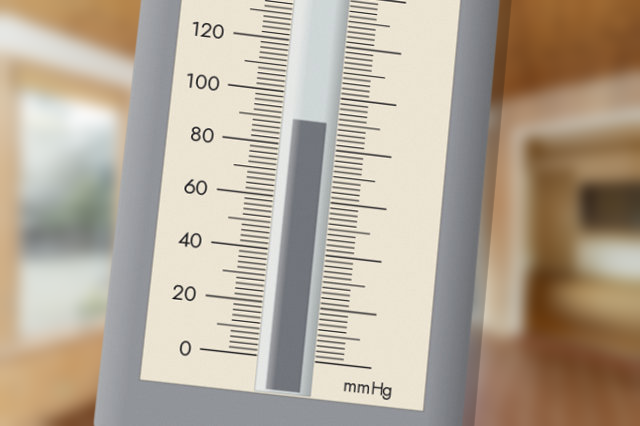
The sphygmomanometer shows 90 mmHg
